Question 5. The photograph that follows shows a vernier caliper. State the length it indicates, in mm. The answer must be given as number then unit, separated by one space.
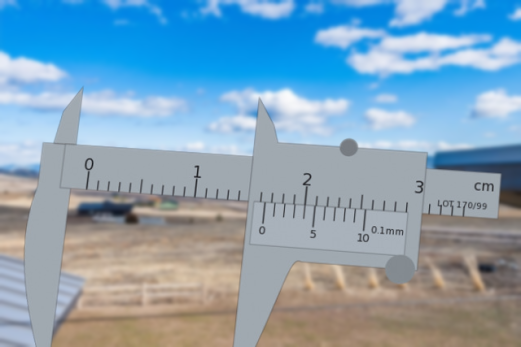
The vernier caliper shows 16.4 mm
